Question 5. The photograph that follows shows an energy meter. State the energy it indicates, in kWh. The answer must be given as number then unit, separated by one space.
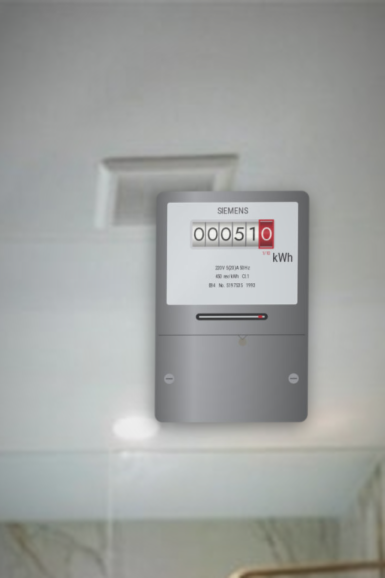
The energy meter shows 51.0 kWh
